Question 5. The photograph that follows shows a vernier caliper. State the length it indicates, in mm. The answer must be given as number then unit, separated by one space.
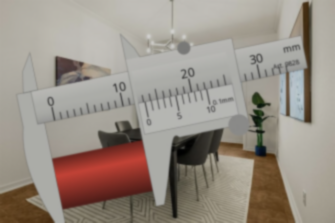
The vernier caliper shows 13.2 mm
